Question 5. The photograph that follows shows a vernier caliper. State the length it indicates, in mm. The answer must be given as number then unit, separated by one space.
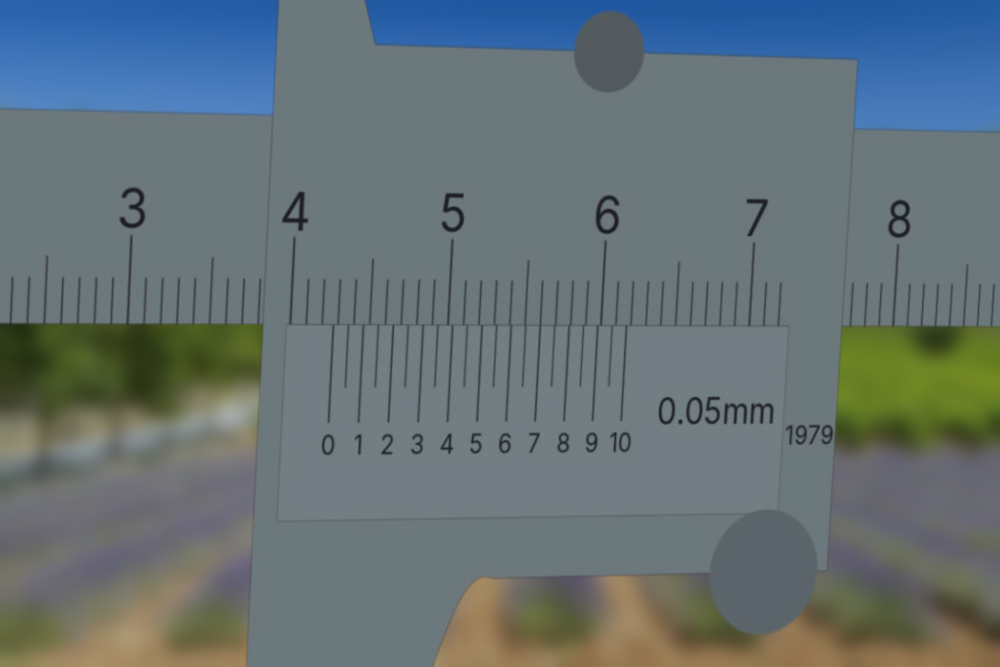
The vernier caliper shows 42.7 mm
